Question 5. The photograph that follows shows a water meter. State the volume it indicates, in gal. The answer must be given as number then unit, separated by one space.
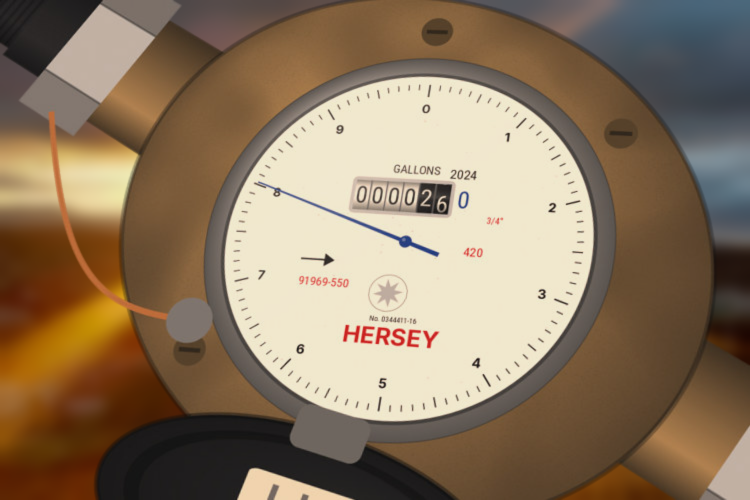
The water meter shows 258.0 gal
